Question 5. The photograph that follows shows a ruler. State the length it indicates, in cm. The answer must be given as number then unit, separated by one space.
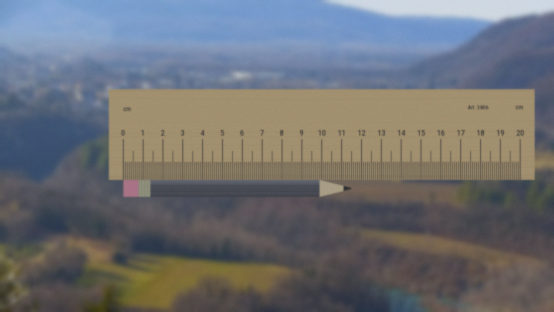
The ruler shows 11.5 cm
